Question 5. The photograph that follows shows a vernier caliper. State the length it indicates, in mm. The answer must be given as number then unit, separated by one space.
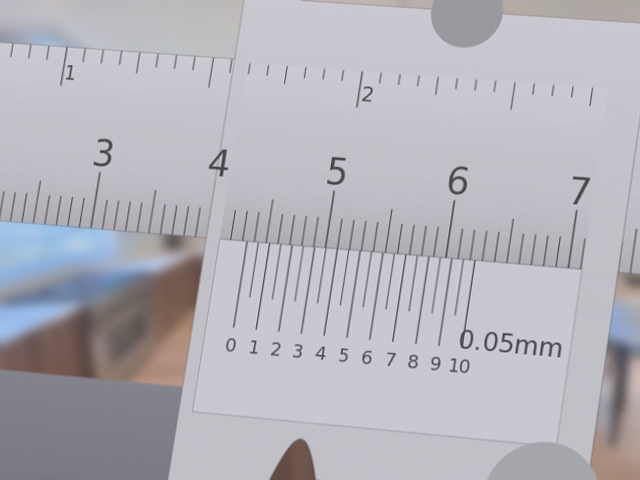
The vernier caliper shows 43.4 mm
